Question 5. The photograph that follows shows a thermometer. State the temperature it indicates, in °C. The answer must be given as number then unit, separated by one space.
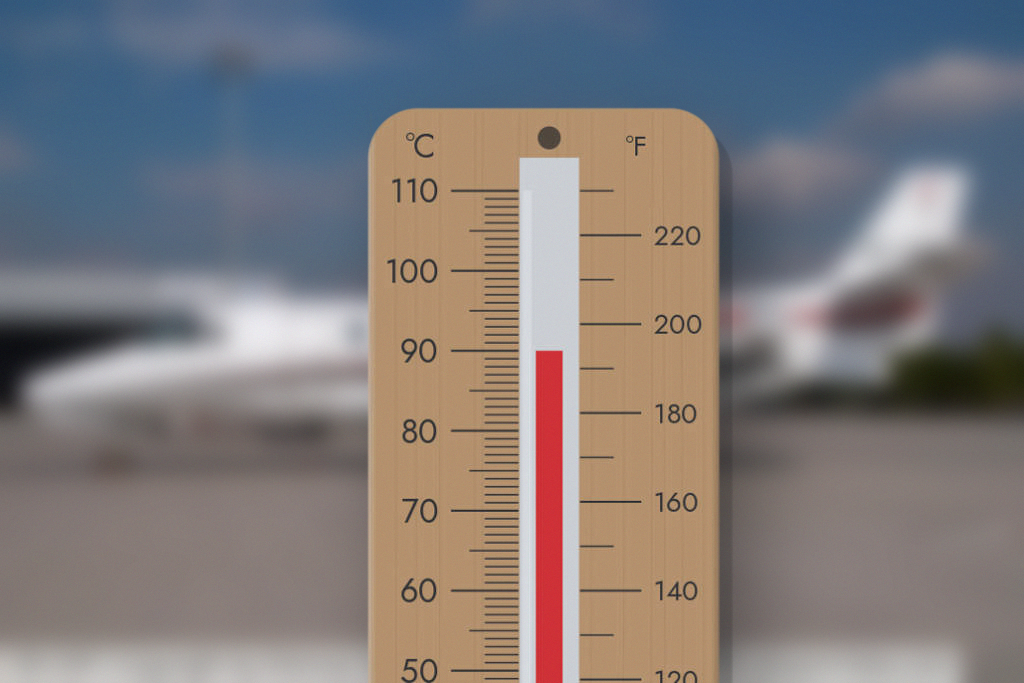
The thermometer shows 90 °C
